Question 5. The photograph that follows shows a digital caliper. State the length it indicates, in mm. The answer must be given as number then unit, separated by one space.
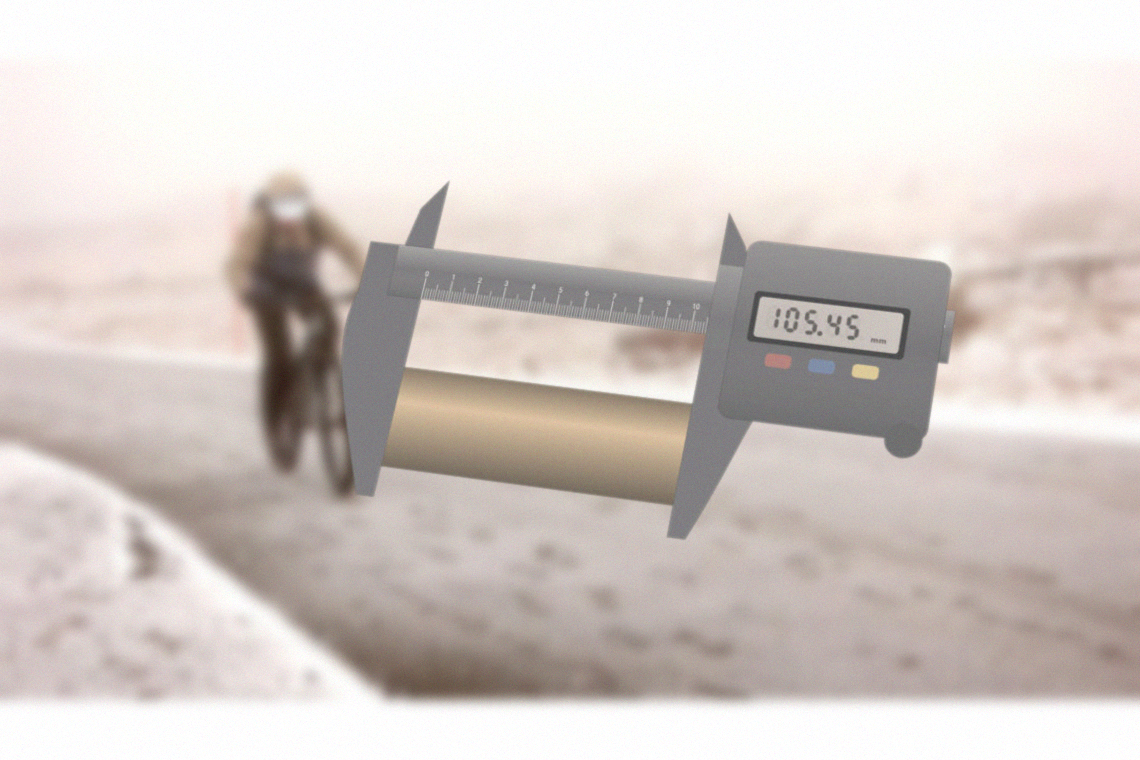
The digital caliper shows 105.45 mm
